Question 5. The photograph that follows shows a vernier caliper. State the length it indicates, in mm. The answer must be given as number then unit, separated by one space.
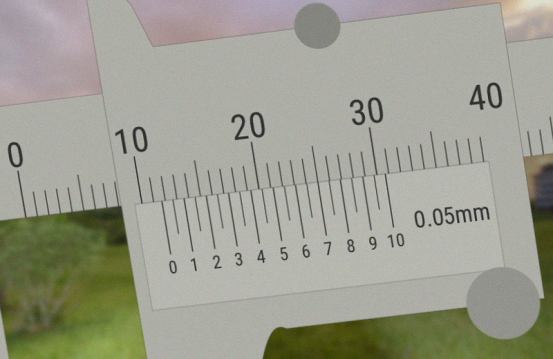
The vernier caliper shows 11.7 mm
